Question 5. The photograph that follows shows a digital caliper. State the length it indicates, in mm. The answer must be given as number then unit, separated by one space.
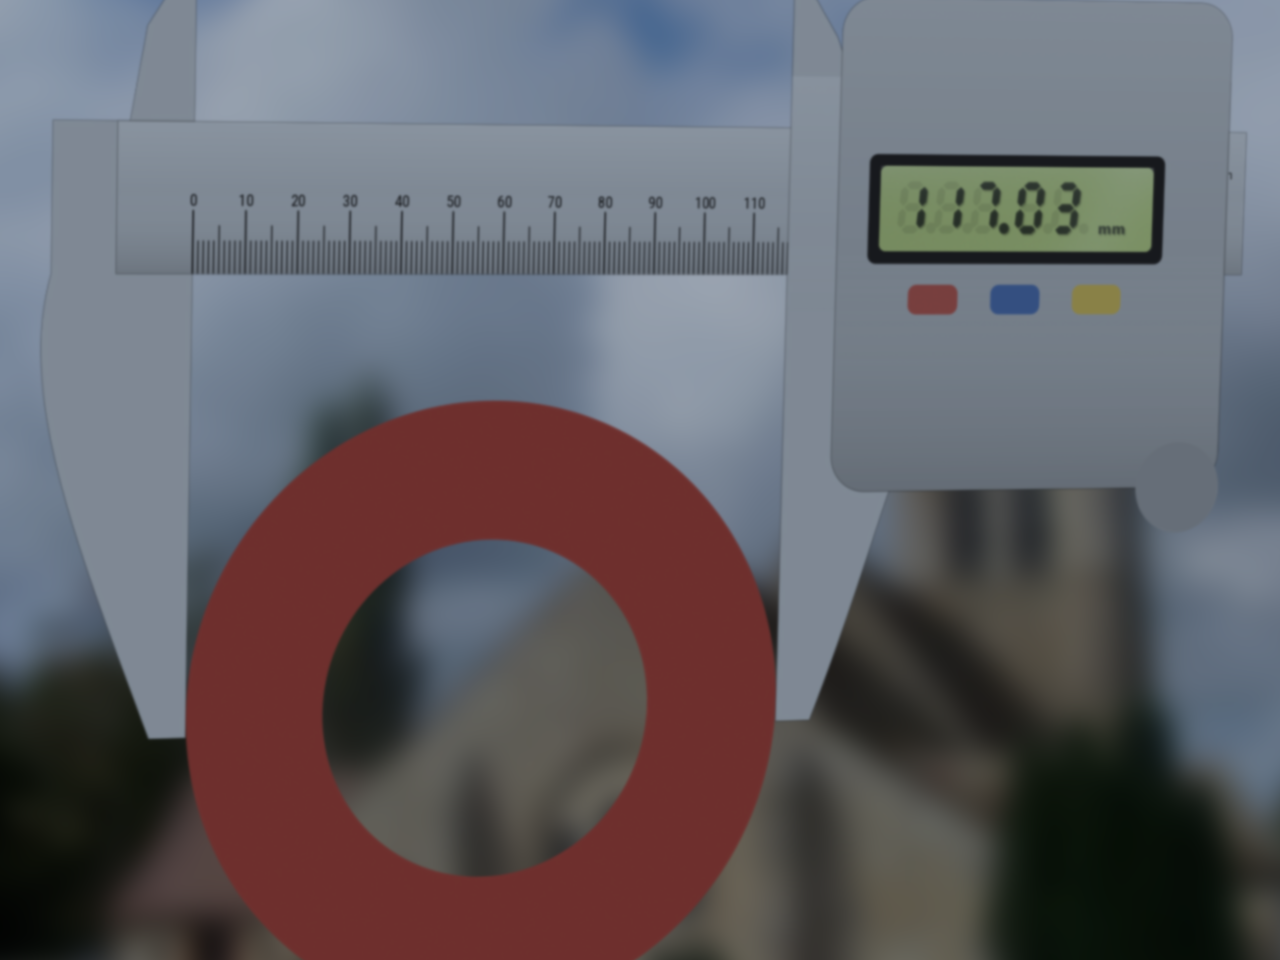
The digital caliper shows 117.03 mm
